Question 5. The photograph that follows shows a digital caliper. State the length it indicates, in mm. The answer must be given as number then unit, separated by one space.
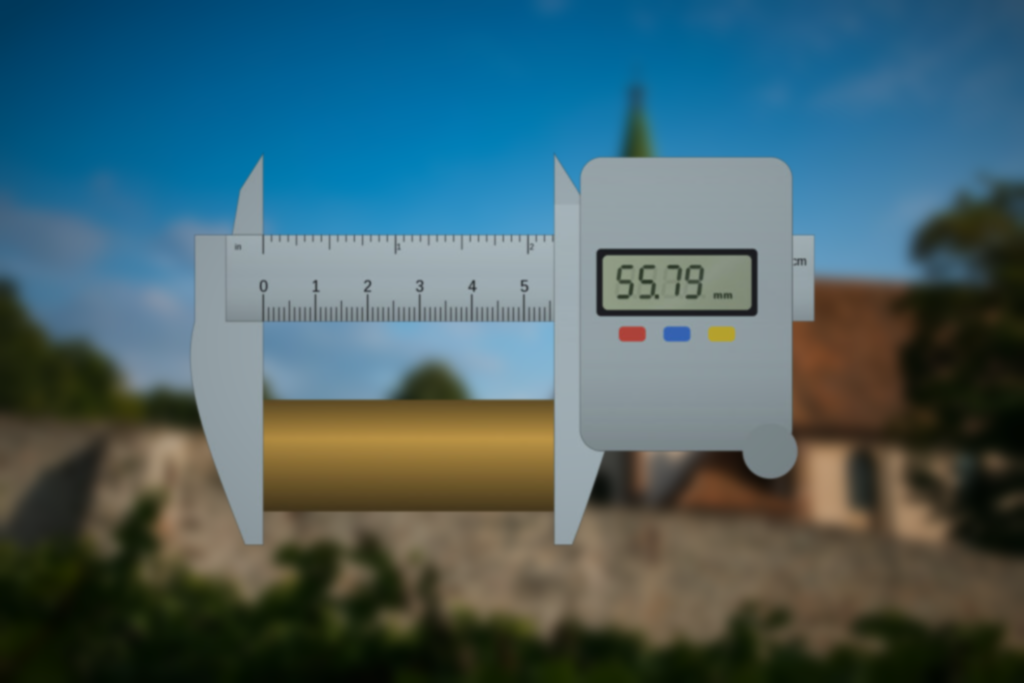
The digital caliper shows 55.79 mm
